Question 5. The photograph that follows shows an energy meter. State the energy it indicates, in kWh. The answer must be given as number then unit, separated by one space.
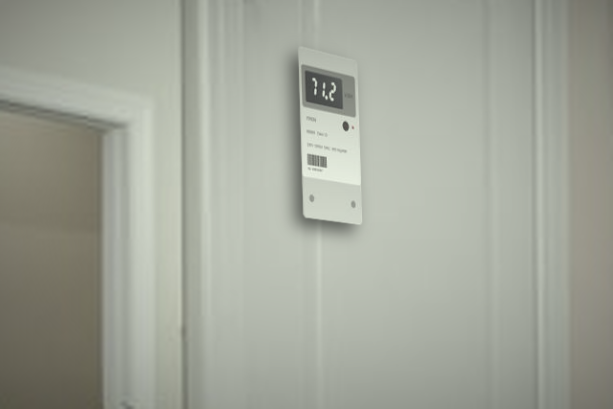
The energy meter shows 71.2 kWh
